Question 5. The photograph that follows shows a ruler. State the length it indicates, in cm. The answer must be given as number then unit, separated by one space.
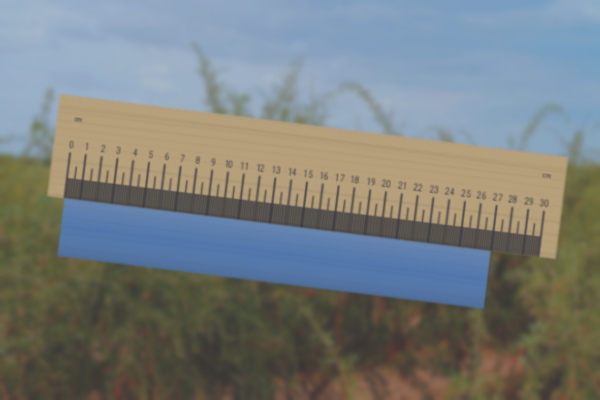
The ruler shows 27 cm
